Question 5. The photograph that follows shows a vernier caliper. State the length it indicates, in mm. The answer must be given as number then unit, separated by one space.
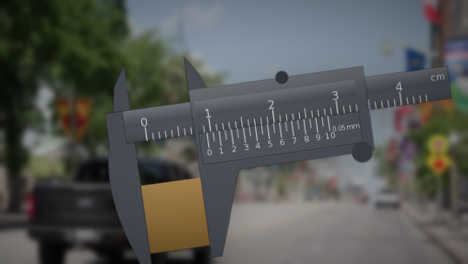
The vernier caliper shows 9.4 mm
